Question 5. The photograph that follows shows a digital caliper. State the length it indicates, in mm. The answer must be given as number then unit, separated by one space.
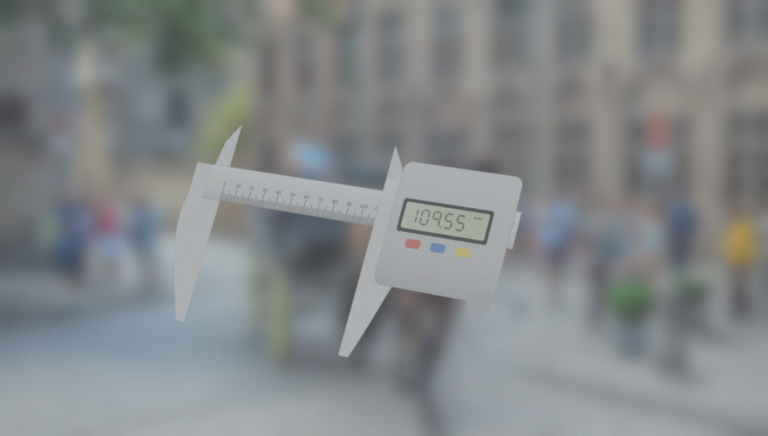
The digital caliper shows 109.55 mm
